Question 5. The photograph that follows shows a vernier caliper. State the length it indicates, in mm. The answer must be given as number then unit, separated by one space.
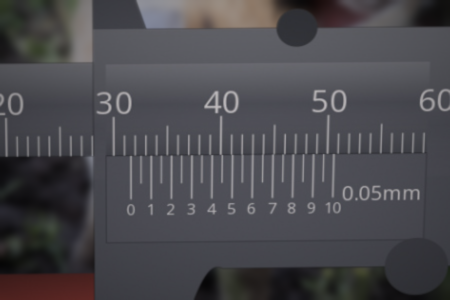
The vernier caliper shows 31.6 mm
